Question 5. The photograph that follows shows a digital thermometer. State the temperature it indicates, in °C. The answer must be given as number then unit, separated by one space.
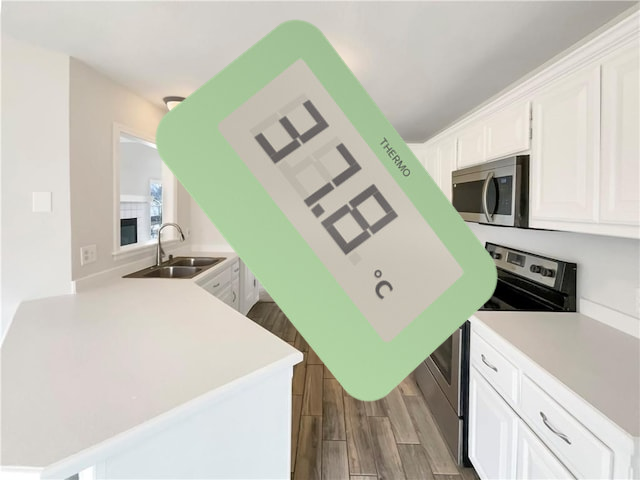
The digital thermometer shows 37.8 °C
